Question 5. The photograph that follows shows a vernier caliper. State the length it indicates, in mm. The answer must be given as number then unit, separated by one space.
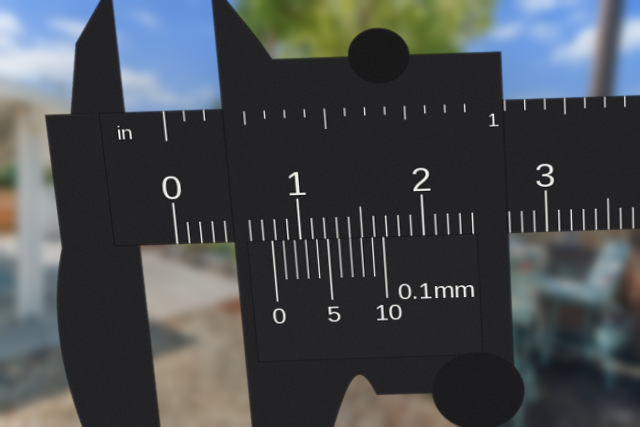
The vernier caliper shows 7.7 mm
